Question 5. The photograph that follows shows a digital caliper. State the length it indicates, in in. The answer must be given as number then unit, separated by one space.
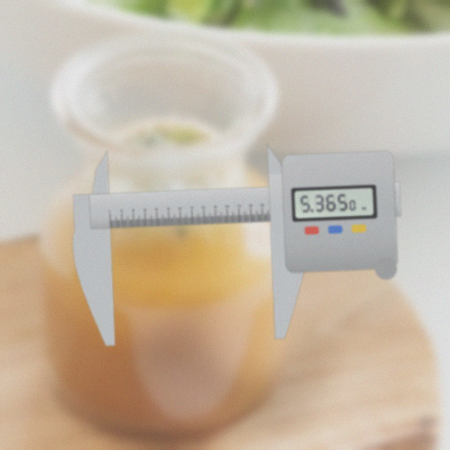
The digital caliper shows 5.3650 in
